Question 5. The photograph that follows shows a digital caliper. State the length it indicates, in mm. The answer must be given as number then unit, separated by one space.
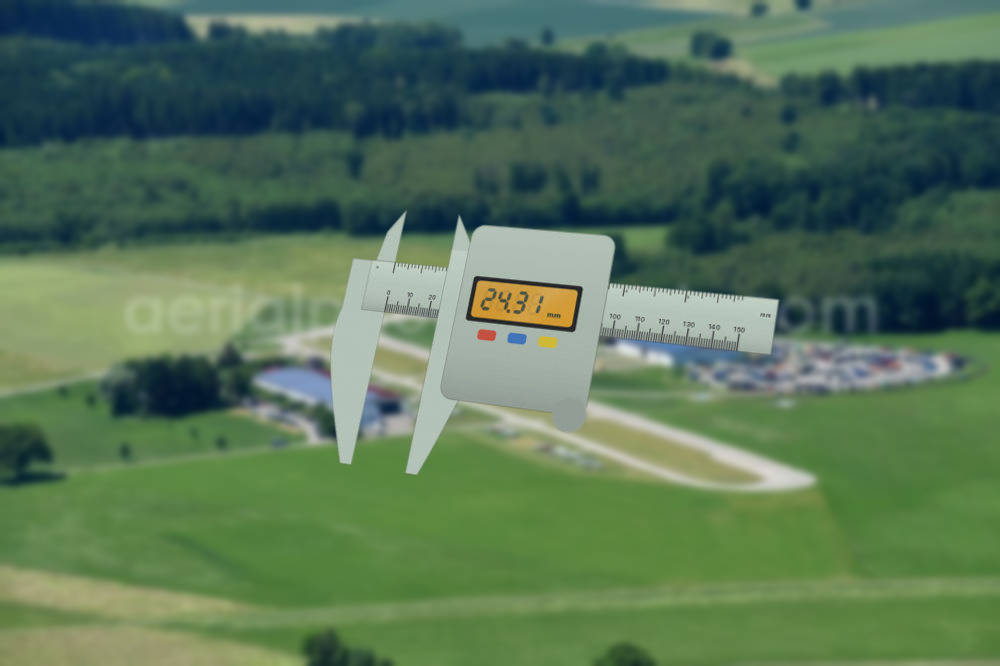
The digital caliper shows 24.31 mm
